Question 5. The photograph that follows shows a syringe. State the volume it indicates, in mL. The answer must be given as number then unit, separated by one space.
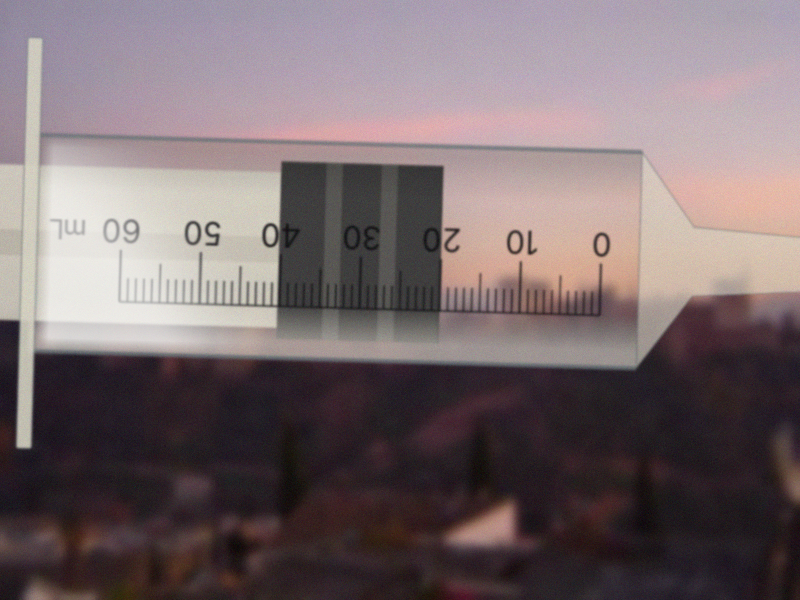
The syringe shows 20 mL
